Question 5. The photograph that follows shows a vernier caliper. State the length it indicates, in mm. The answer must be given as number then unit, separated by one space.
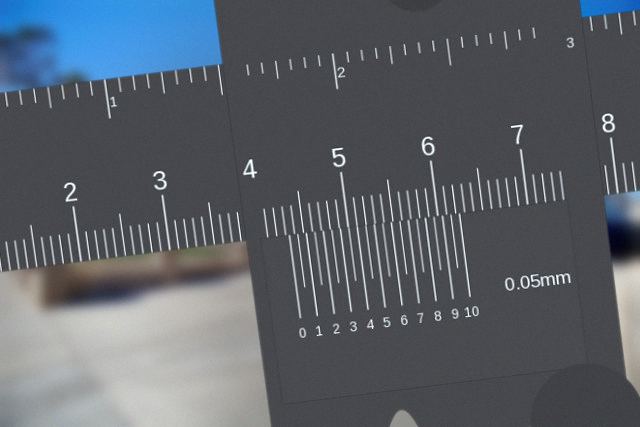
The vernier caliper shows 43.4 mm
